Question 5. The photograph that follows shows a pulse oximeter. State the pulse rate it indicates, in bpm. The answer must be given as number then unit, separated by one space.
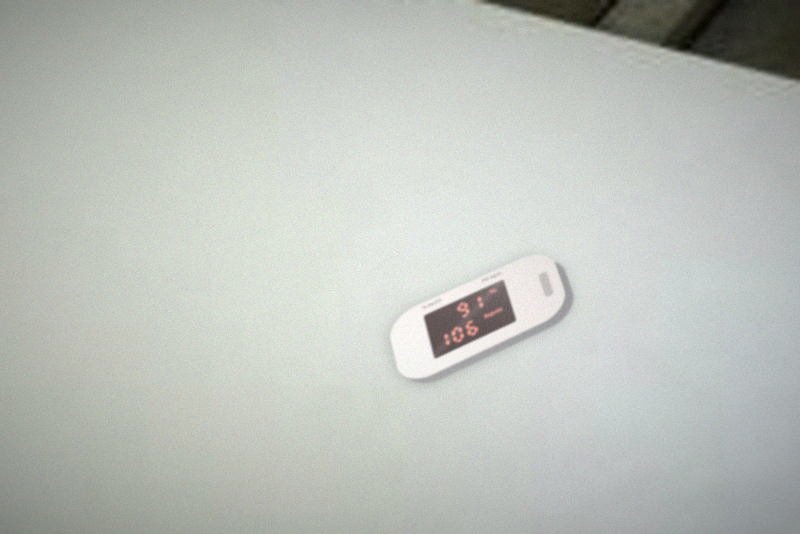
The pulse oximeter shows 106 bpm
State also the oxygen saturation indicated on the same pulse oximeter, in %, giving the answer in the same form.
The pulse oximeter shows 91 %
